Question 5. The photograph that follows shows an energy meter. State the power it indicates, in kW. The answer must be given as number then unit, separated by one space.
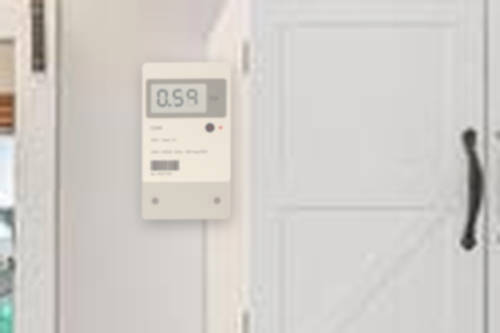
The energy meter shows 0.59 kW
